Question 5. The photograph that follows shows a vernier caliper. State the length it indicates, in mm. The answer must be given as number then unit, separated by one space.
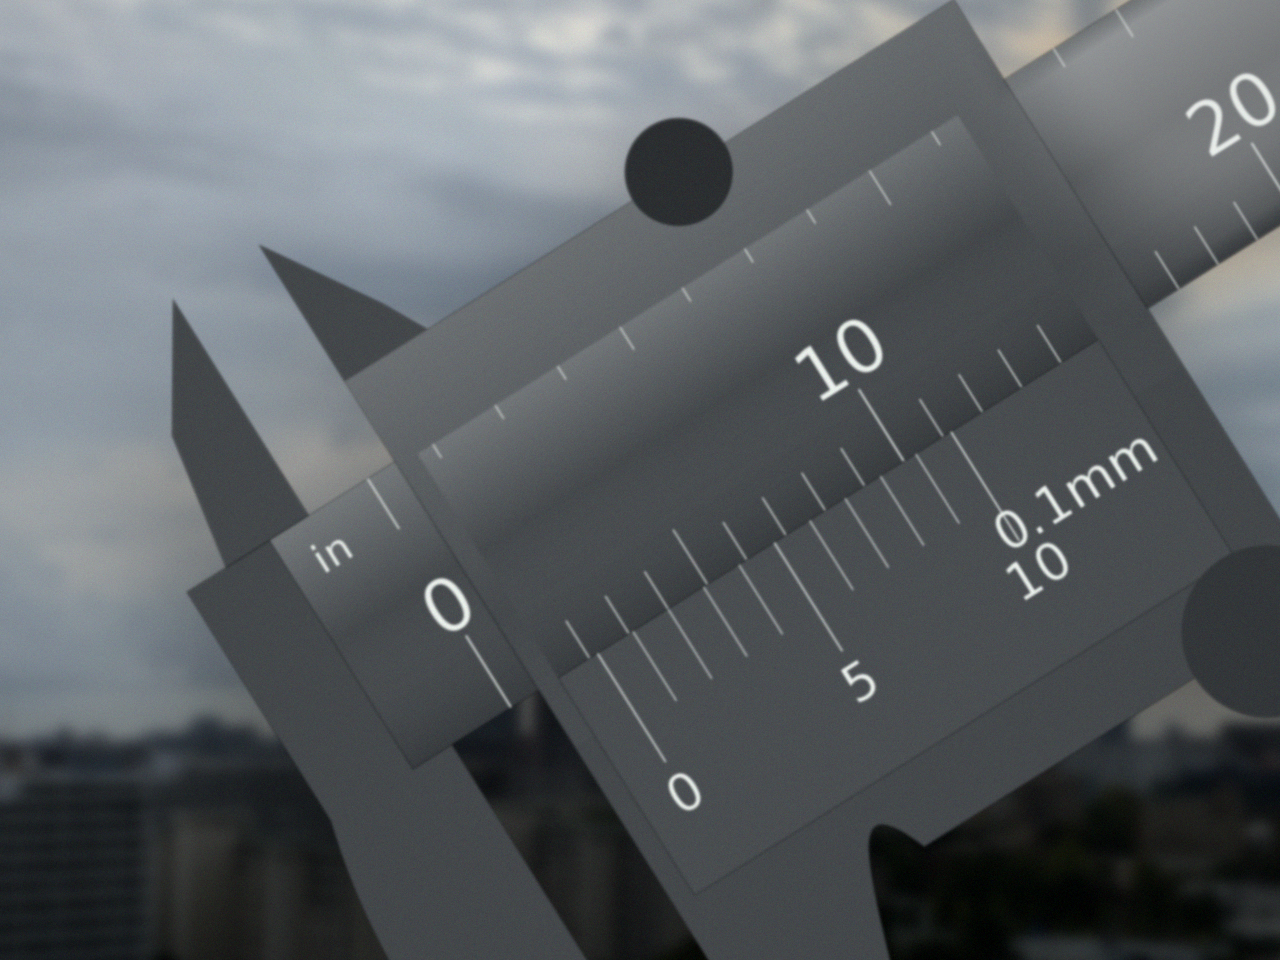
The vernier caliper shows 2.2 mm
